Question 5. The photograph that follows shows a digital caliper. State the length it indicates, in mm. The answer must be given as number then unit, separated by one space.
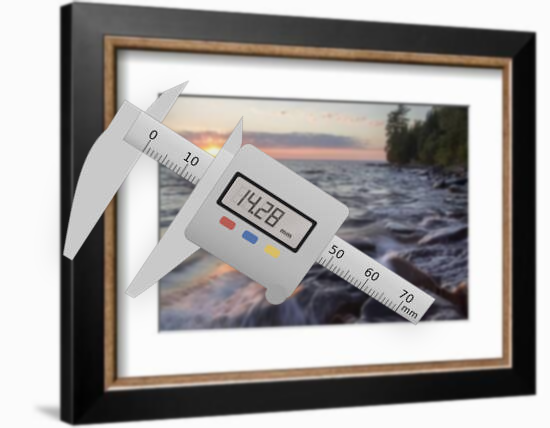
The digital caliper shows 14.28 mm
